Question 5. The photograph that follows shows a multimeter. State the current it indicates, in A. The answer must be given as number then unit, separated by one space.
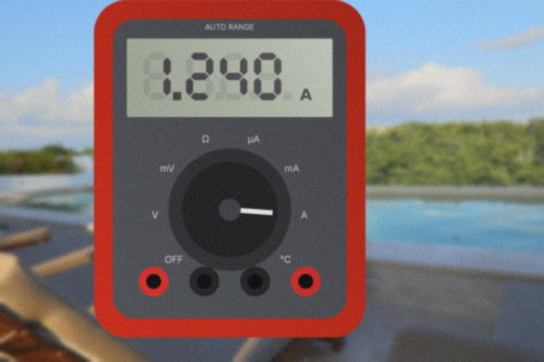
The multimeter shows 1.240 A
